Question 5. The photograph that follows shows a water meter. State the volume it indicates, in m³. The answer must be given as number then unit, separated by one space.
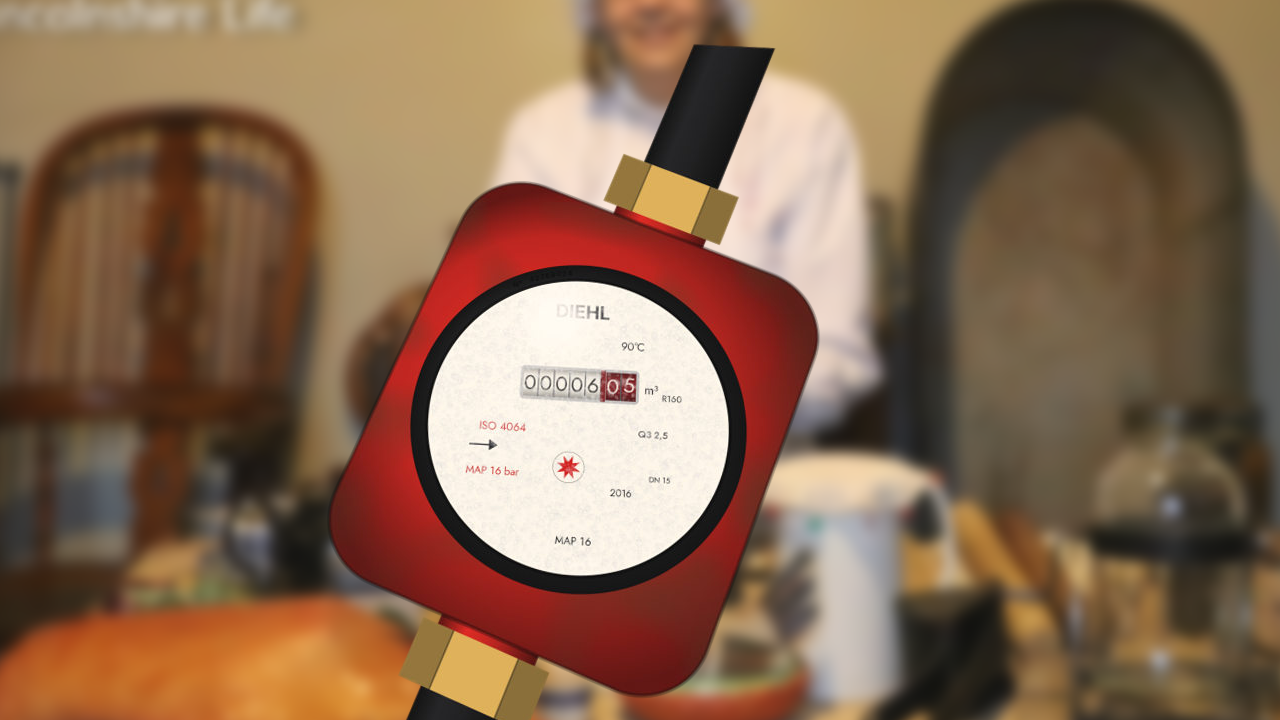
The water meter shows 6.05 m³
